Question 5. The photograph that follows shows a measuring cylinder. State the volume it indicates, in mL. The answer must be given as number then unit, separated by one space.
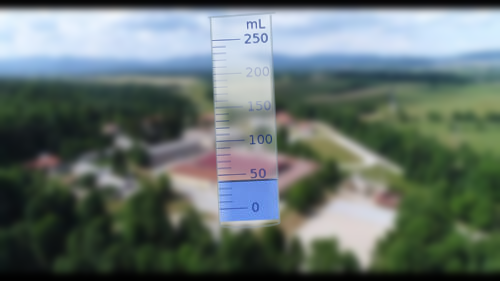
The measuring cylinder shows 40 mL
